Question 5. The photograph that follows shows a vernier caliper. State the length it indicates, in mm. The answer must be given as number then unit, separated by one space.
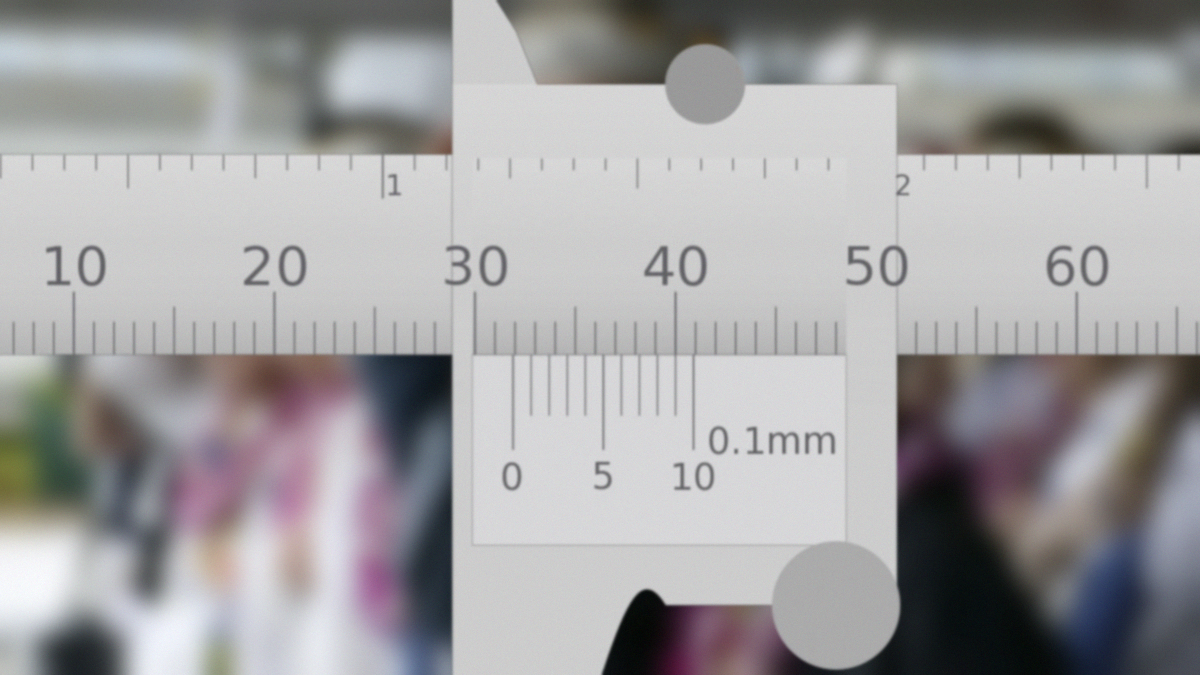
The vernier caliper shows 31.9 mm
